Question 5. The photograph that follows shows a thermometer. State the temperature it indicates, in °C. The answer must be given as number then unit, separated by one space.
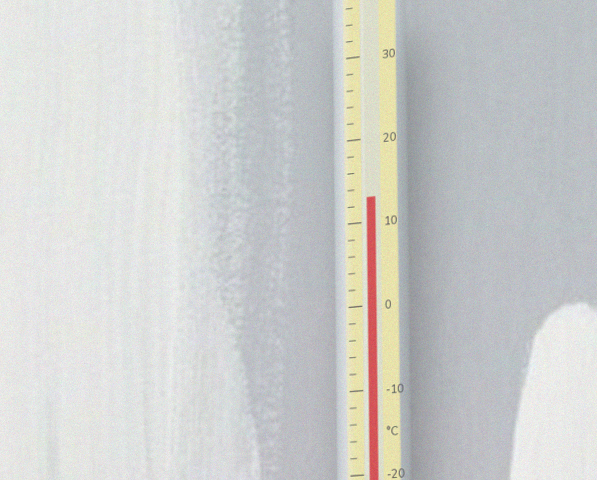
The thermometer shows 13 °C
